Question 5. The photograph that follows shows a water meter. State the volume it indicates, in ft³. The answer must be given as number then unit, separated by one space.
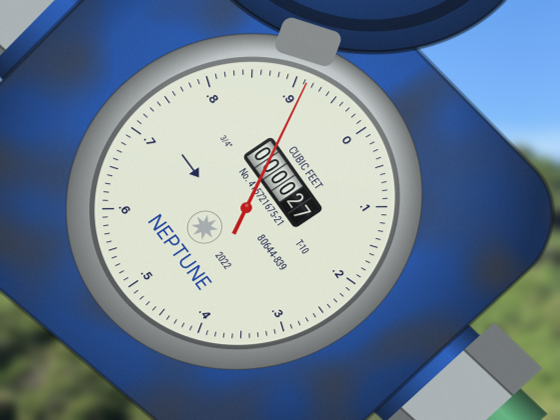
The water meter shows 26.91 ft³
